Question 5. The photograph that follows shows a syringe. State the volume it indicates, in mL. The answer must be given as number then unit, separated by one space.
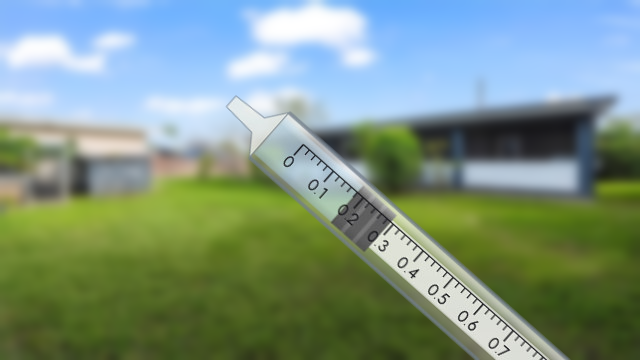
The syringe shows 0.18 mL
